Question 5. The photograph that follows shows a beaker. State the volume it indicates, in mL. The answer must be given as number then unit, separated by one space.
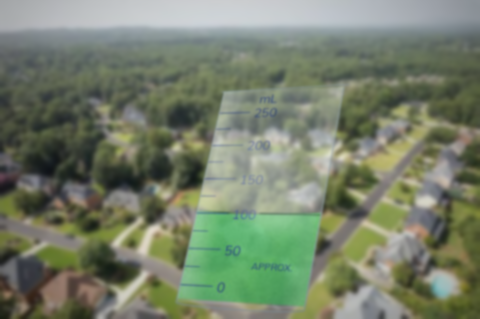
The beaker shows 100 mL
